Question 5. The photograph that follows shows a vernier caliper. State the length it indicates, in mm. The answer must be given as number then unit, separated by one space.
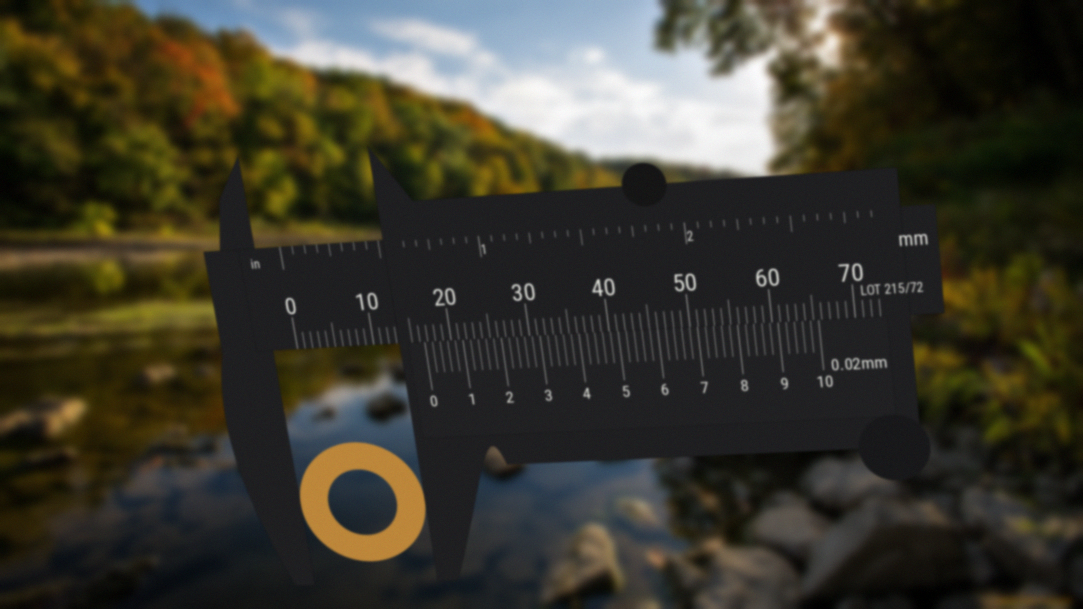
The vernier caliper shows 16.6 mm
